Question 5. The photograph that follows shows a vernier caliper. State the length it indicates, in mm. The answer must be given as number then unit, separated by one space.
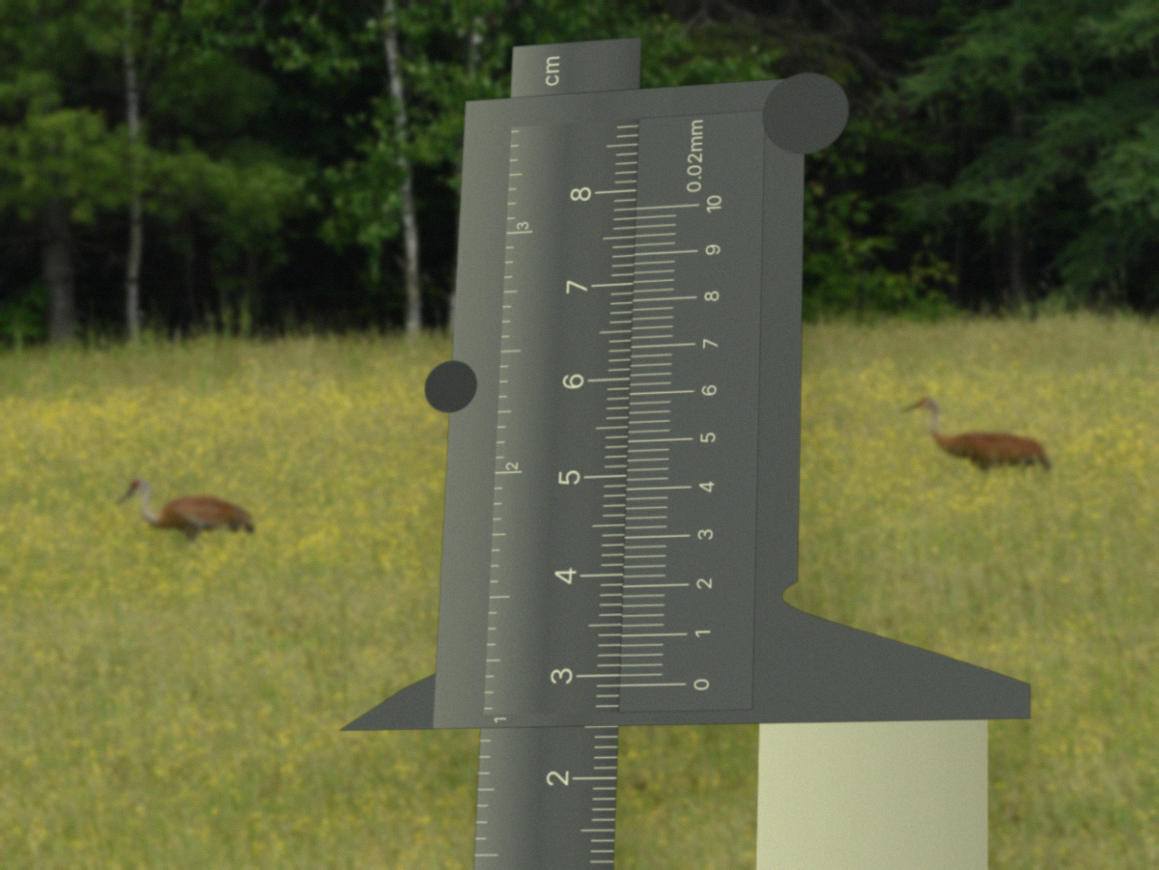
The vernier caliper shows 29.0 mm
